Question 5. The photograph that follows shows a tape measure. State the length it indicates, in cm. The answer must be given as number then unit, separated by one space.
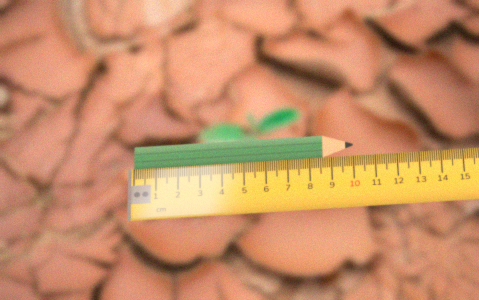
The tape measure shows 10 cm
